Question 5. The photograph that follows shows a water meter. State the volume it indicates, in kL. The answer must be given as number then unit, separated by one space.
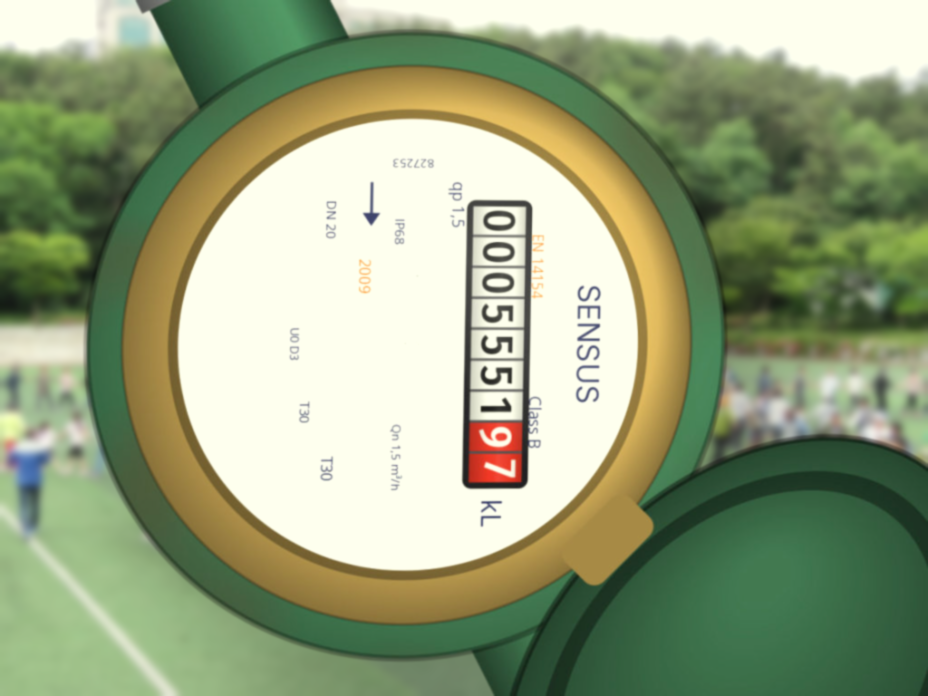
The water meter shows 5551.97 kL
